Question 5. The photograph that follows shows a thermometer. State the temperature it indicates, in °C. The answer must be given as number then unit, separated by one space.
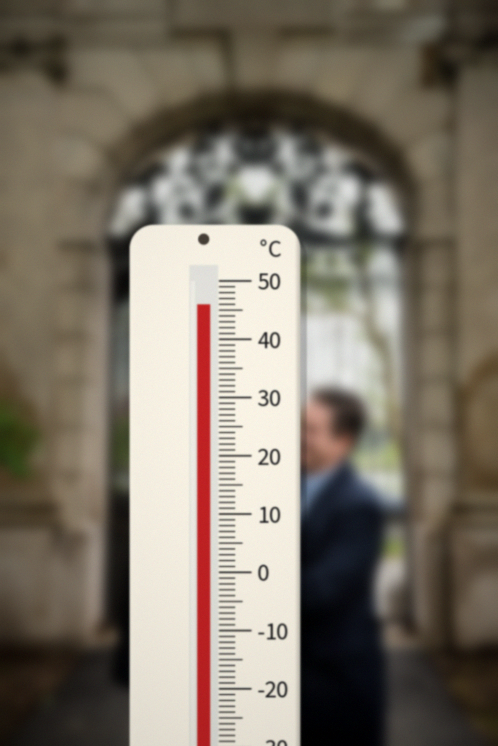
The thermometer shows 46 °C
